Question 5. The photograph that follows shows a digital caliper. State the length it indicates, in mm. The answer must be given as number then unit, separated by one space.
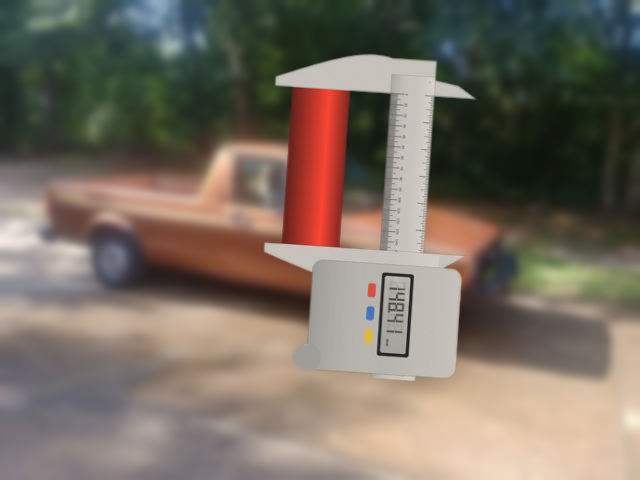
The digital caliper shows 148.41 mm
